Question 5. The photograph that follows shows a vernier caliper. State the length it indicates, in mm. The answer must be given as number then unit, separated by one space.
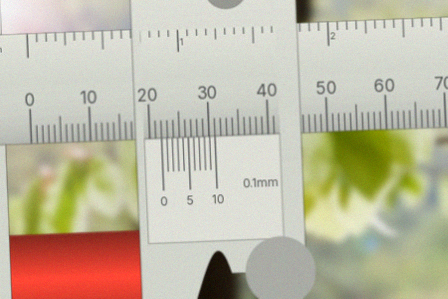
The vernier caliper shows 22.0 mm
